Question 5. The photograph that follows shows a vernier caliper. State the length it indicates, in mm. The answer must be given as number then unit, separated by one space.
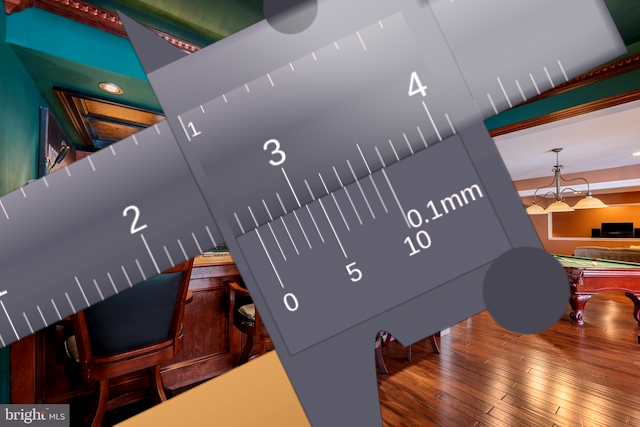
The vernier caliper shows 26.8 mm
